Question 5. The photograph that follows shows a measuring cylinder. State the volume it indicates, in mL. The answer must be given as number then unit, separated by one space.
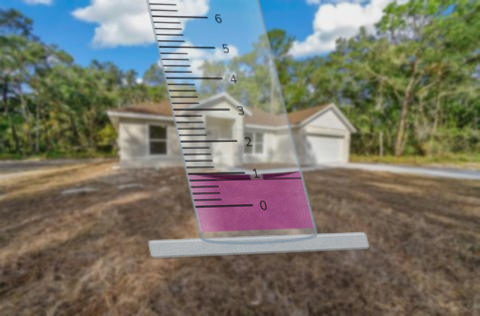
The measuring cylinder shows 0.8 mL
